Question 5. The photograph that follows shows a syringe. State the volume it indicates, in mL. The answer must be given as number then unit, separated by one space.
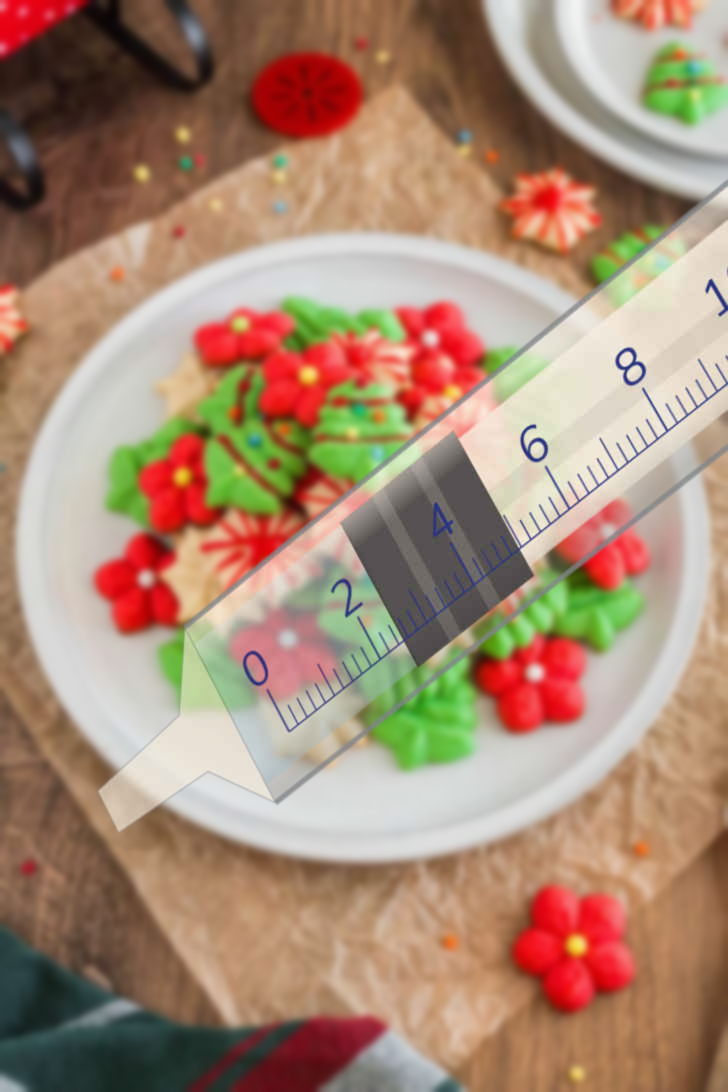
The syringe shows 2.5 mL
